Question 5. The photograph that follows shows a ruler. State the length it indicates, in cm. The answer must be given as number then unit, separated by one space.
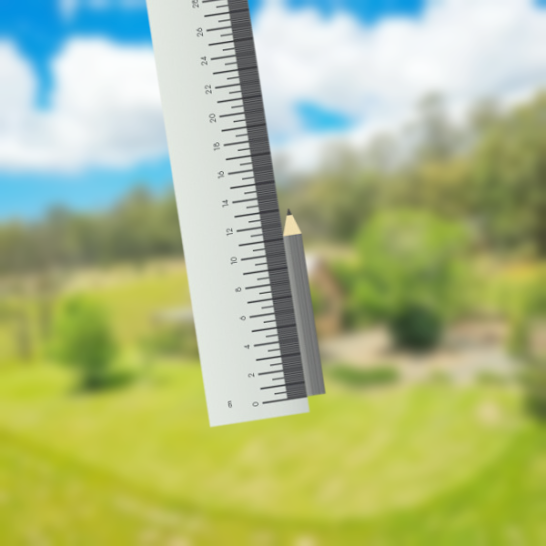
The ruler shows 13 cm
